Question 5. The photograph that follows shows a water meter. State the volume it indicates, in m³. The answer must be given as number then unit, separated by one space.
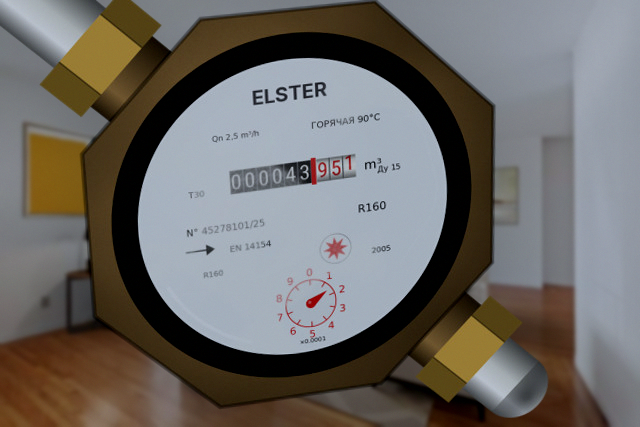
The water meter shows 43.9511 m³
